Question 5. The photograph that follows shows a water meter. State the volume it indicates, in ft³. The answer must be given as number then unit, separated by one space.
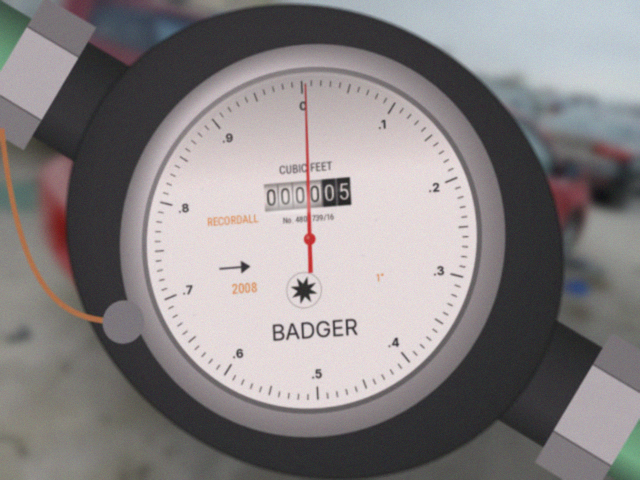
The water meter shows 5.00 ft³
